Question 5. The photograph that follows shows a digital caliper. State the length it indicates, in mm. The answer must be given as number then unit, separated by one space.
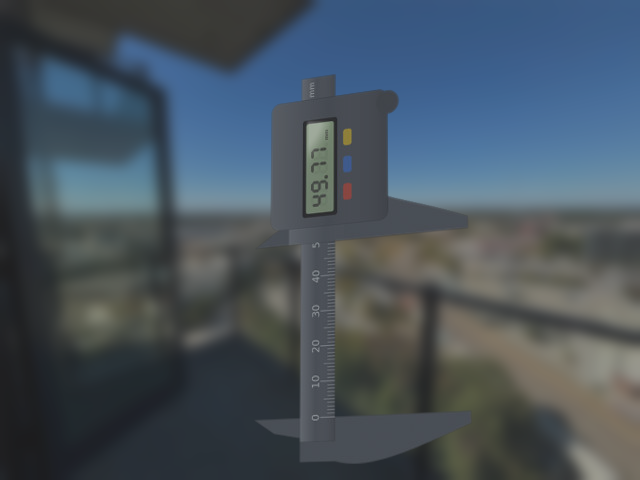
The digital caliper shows 49.77 mm
